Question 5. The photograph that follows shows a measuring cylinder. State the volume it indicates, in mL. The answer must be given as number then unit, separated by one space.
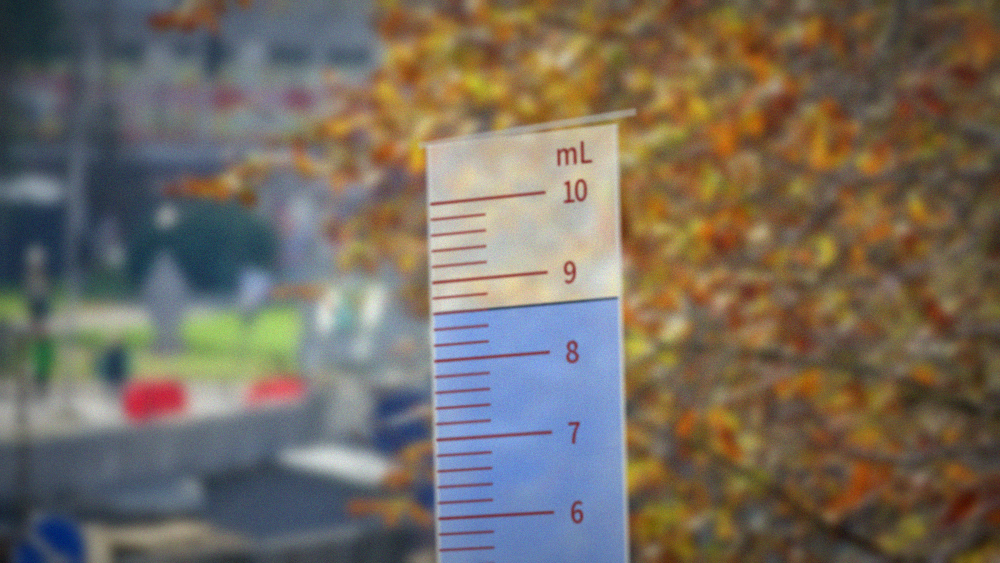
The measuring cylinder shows 8.6 mL
